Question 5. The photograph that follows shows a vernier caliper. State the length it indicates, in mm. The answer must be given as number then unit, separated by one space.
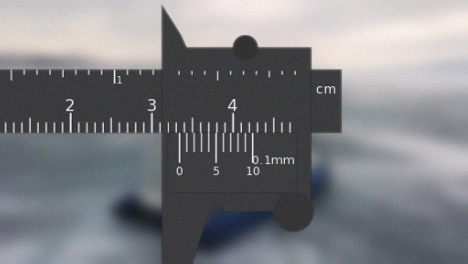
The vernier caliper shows 33.4 mm
